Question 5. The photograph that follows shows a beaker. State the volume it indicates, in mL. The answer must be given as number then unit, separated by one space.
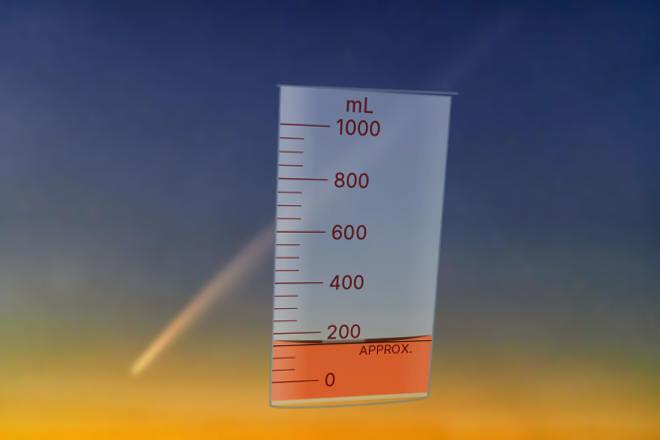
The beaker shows 150 mL
